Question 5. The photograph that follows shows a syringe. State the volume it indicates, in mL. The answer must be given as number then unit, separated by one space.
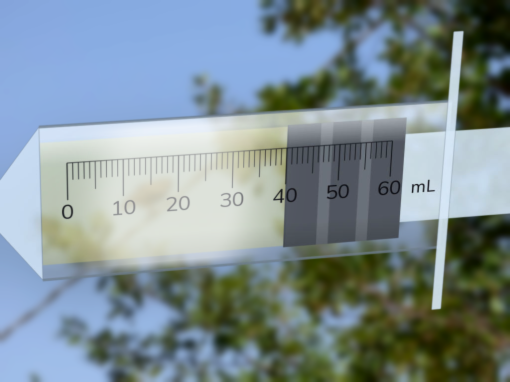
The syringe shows 40 mL
